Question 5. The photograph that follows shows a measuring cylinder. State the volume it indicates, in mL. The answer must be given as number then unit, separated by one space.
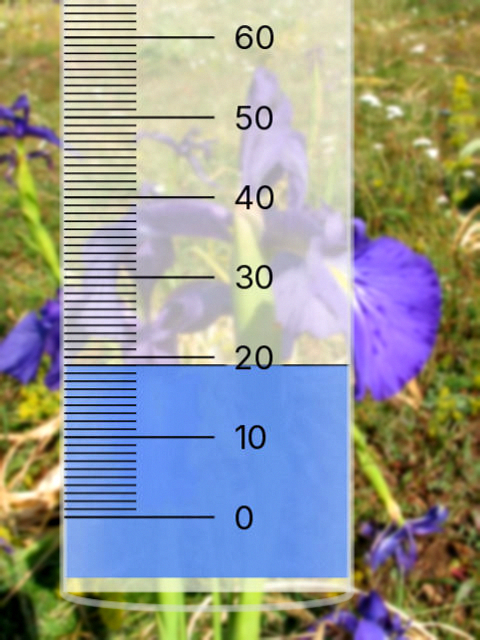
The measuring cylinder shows 19 mL
